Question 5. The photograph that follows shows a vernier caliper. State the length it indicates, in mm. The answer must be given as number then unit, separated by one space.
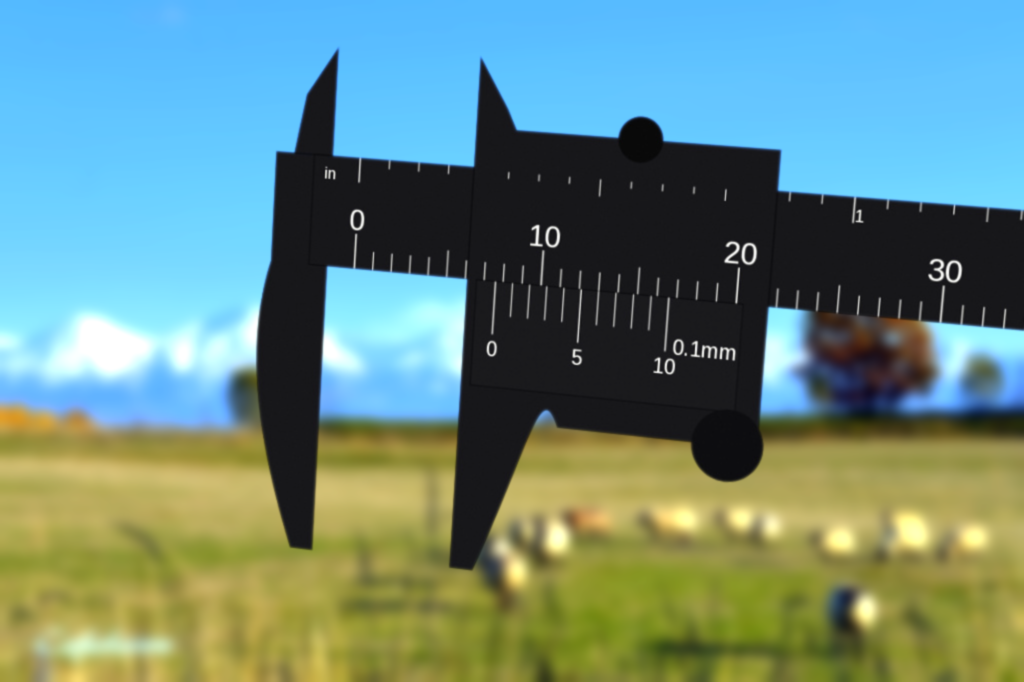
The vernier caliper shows 7.6 mm
